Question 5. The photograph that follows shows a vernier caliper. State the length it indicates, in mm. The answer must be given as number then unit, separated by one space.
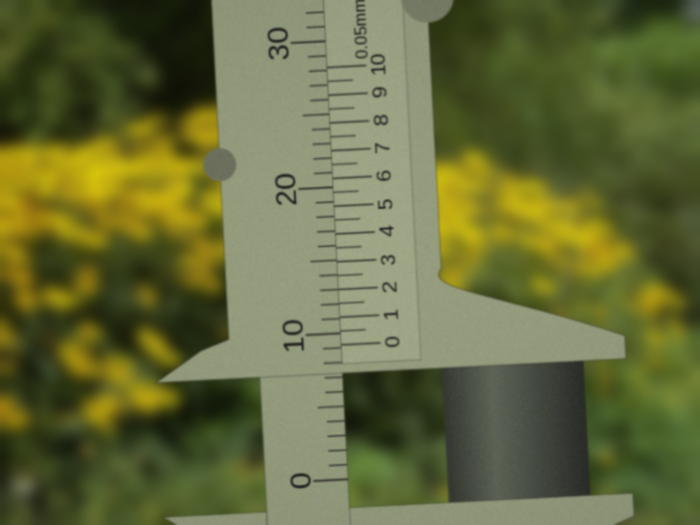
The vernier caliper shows 9.2 mm
